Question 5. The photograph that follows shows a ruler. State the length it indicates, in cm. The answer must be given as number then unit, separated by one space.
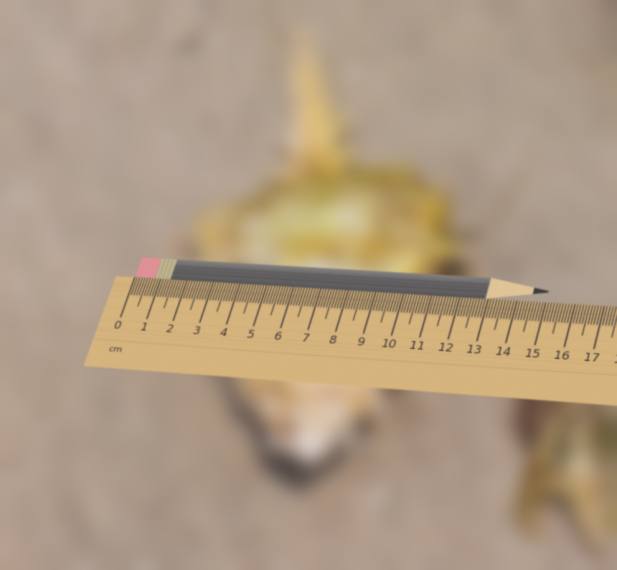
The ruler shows 15 cm
